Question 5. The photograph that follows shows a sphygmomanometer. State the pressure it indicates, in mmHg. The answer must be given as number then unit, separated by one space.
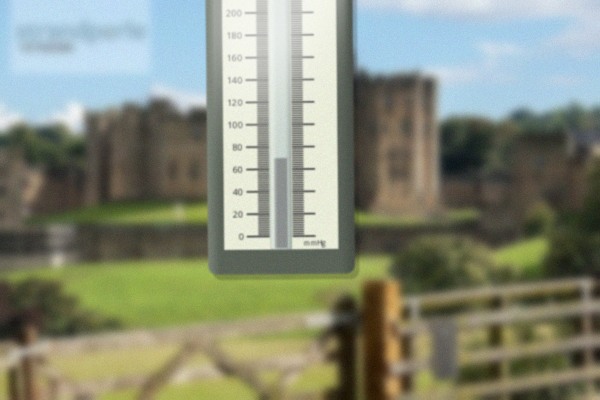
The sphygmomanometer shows 70 mmHg
